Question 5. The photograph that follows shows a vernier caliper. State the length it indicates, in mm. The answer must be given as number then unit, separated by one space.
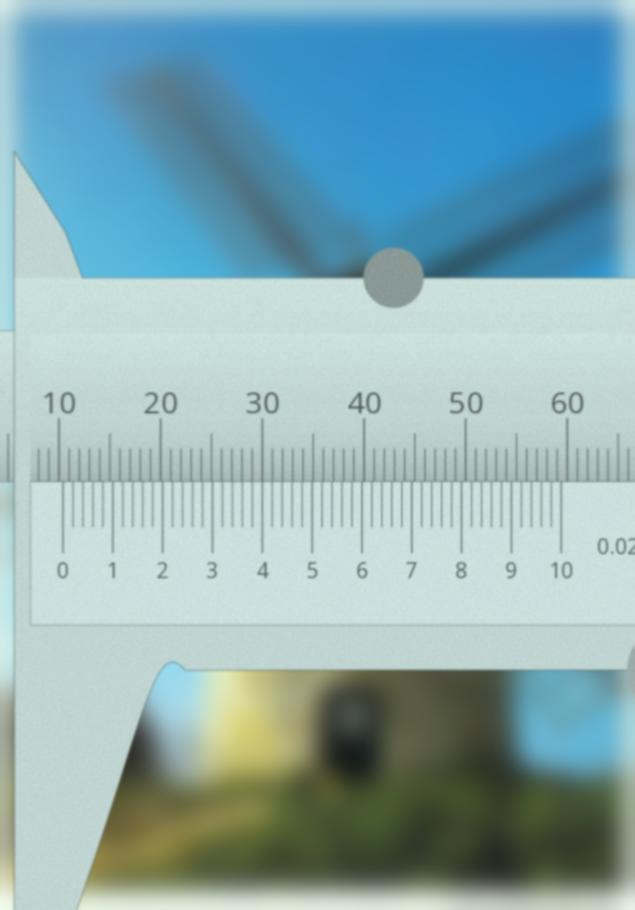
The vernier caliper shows 10.4 mm
